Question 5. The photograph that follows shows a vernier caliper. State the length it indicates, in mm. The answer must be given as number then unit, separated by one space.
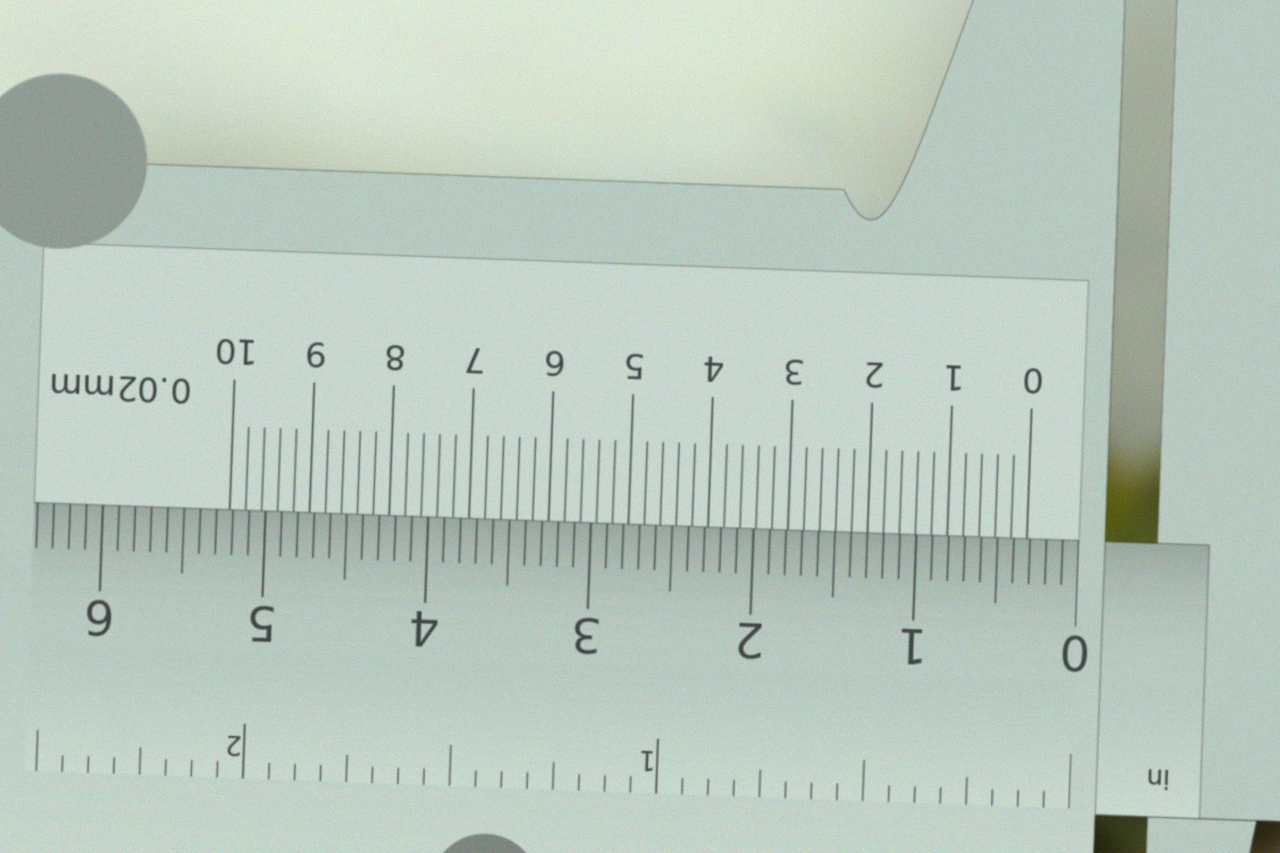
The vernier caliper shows 3.2 mm
